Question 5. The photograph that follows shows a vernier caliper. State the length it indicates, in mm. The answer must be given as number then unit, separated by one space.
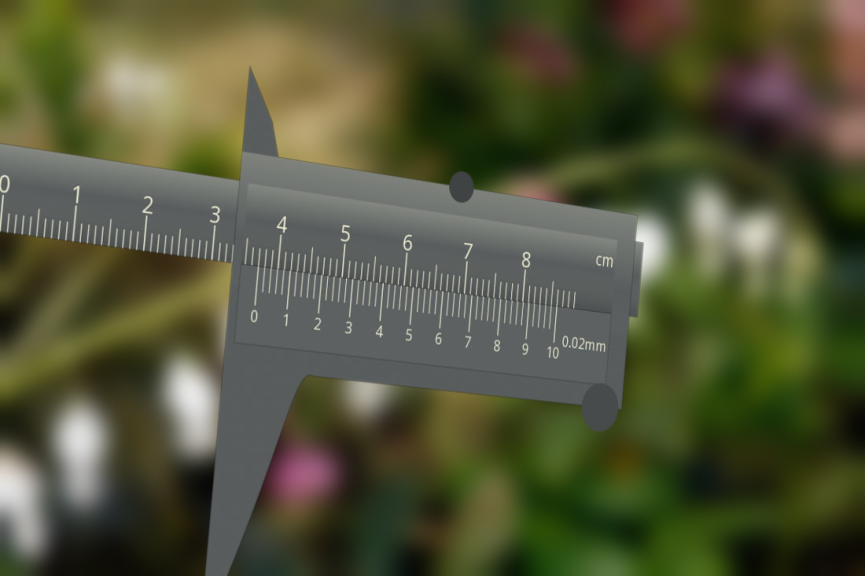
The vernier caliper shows 37.0 mm
